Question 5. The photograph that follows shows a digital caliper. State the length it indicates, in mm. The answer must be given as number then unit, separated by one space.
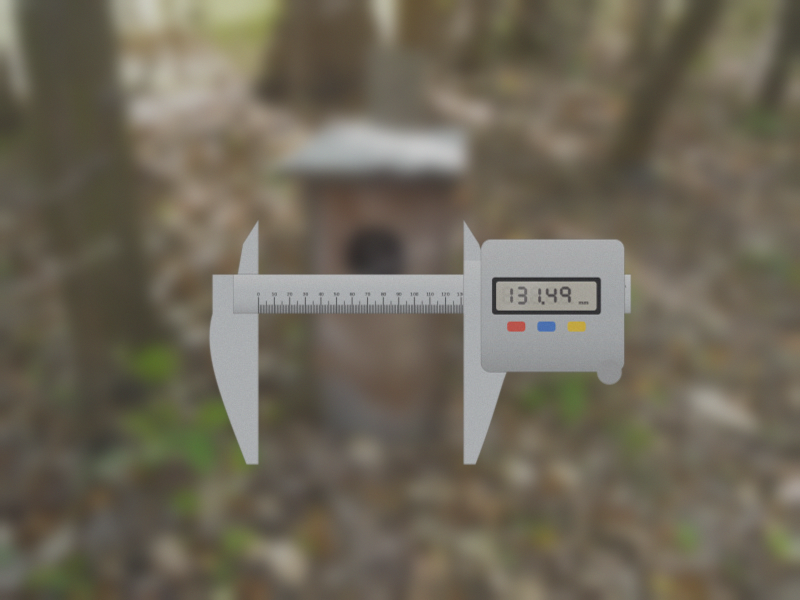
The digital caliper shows 131.49 mm
